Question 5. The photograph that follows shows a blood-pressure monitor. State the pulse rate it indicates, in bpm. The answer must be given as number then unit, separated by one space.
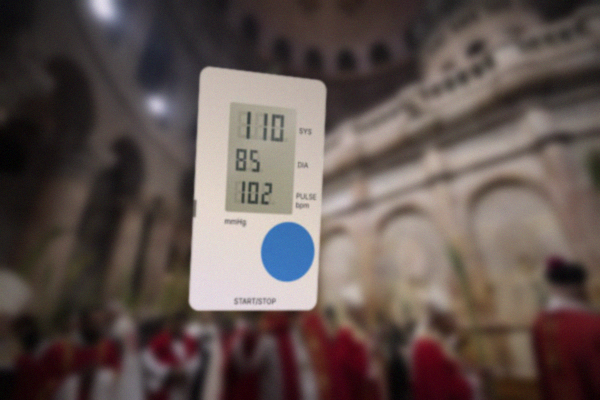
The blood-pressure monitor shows 102 bpm
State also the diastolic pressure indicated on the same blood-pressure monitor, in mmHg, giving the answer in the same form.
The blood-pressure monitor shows 85 mmHg
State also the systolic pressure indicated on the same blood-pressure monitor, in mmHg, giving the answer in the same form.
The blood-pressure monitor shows 110 mmHg
